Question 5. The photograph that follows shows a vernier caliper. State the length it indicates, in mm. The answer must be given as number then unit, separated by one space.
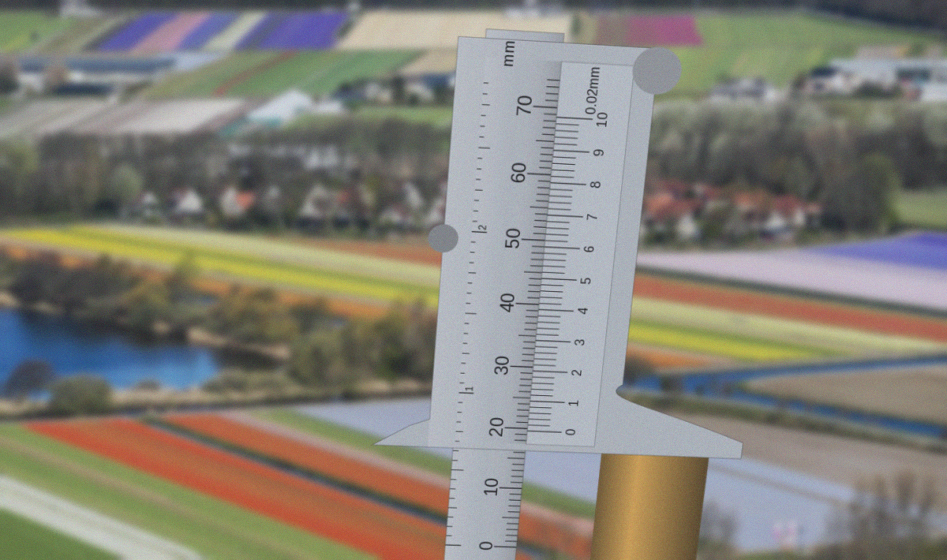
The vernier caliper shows 19.6 mm
